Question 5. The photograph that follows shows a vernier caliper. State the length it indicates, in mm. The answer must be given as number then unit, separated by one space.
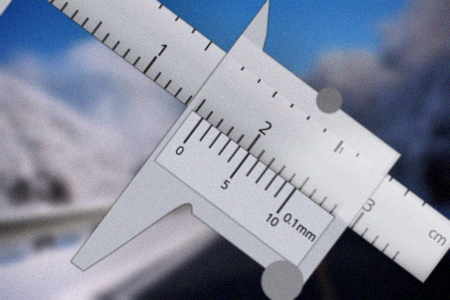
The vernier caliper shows 15.7 mm
